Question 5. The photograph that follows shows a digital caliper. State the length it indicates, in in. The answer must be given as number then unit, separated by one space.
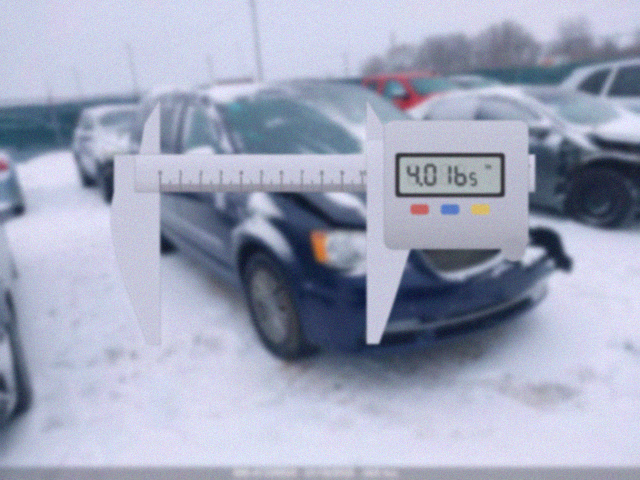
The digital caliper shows 4.0165 in
